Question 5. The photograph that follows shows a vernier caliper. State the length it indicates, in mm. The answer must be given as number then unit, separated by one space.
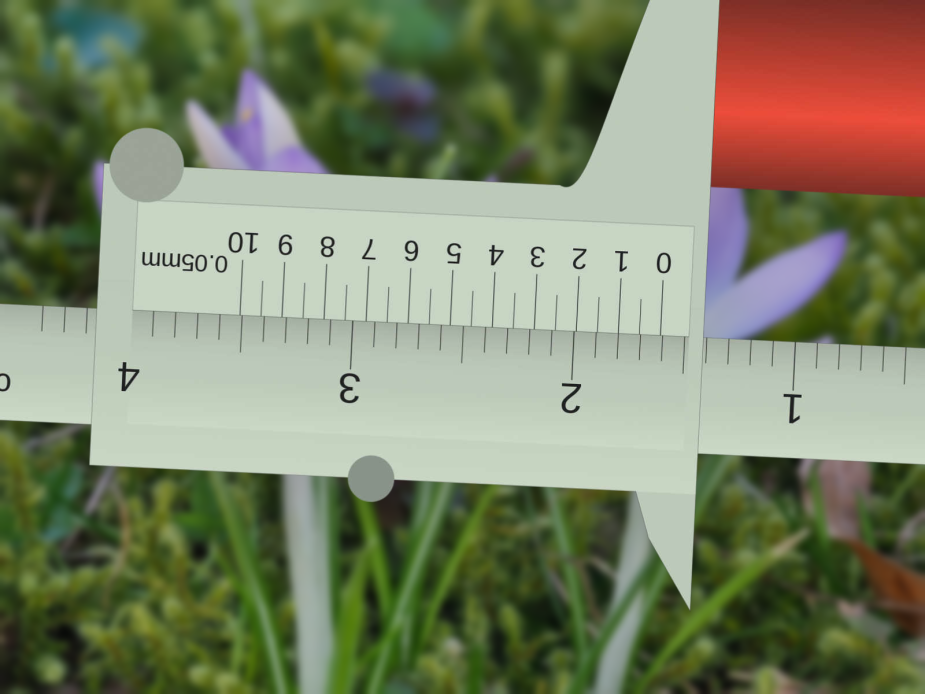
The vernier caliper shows 16.10 mm
